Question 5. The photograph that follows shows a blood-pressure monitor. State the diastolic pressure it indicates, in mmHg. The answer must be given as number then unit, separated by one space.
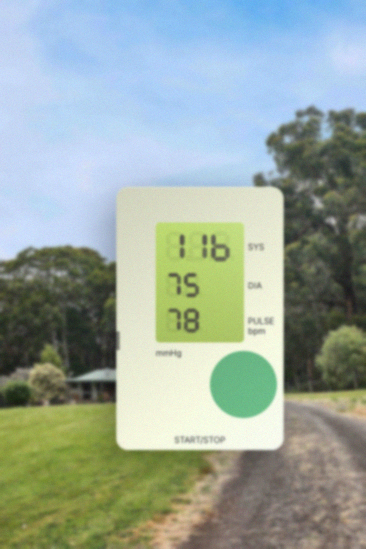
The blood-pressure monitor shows 75 mmHg
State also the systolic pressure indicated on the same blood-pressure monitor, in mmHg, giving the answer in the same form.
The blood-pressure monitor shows 116 mmHg
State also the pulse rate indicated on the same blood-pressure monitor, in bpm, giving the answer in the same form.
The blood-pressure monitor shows 78 bpm
